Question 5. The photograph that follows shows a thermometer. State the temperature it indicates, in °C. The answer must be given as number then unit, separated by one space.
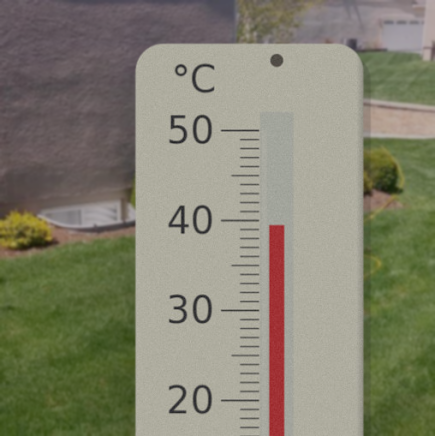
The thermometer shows 39.5 °C
